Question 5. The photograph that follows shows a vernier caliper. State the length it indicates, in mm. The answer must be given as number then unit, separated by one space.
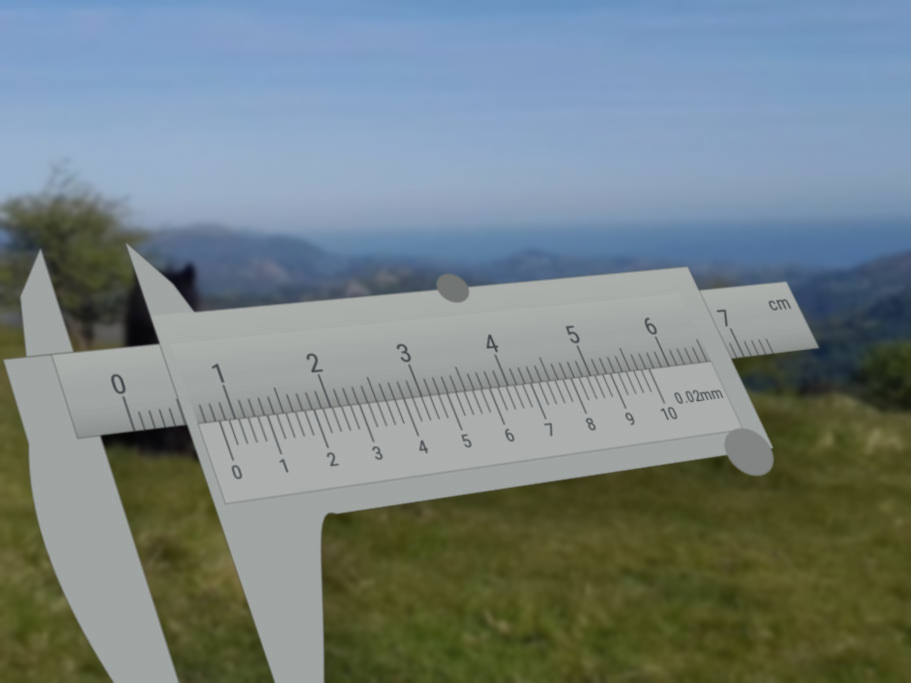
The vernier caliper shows 8.4 mm
